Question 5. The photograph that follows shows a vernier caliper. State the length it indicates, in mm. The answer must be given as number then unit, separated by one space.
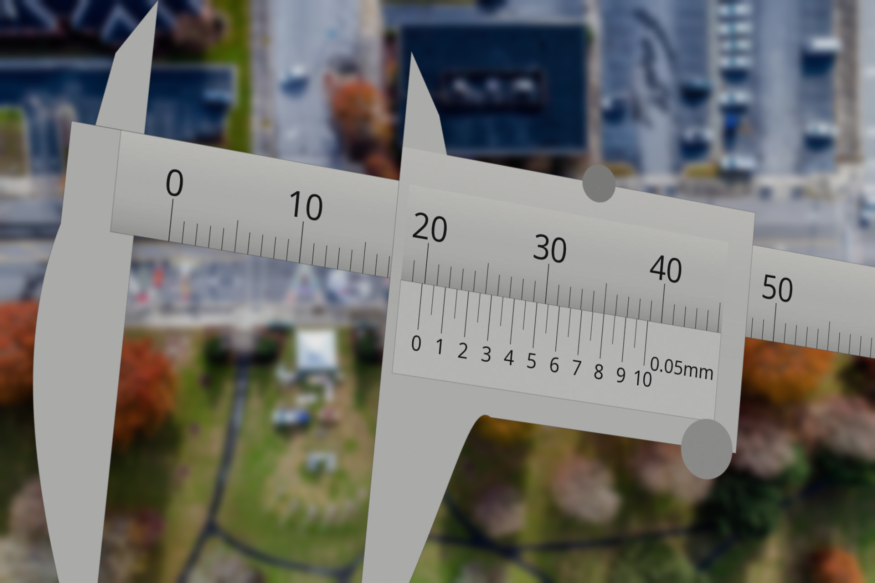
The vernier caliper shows 19.8 mm
